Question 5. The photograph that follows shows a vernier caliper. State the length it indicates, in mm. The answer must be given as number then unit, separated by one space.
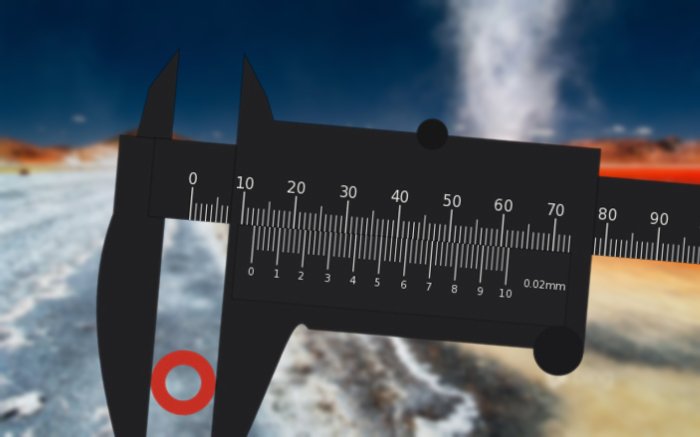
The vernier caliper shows 12.5 mm
